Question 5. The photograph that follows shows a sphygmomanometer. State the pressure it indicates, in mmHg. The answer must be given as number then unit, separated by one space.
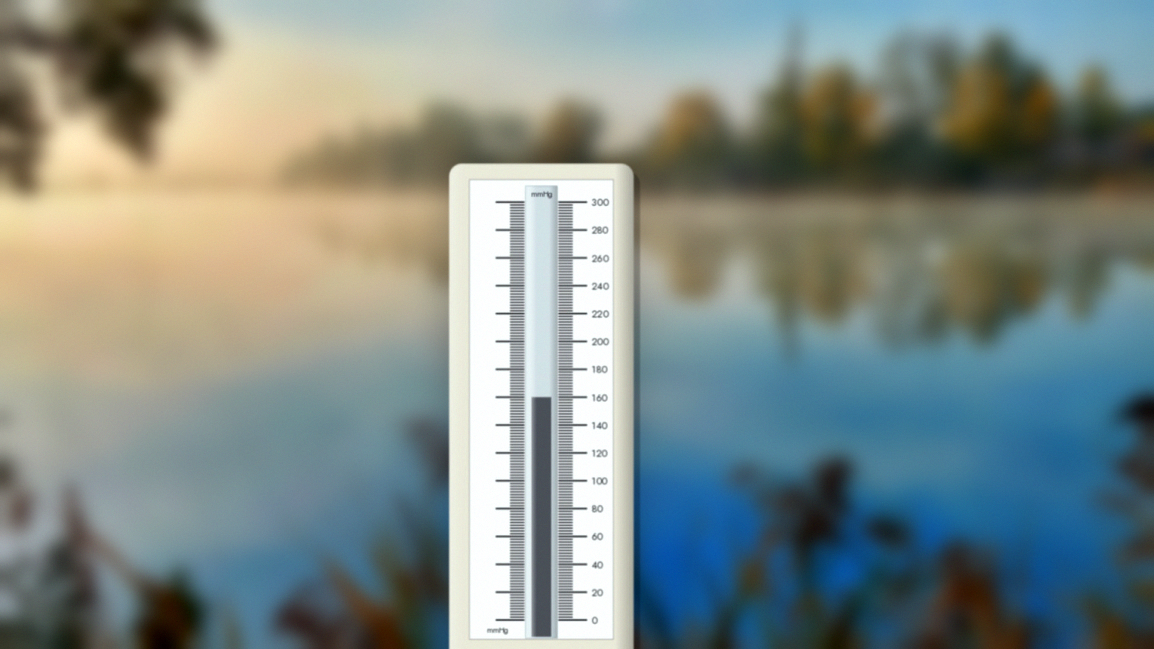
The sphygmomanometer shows 160 mmHg
